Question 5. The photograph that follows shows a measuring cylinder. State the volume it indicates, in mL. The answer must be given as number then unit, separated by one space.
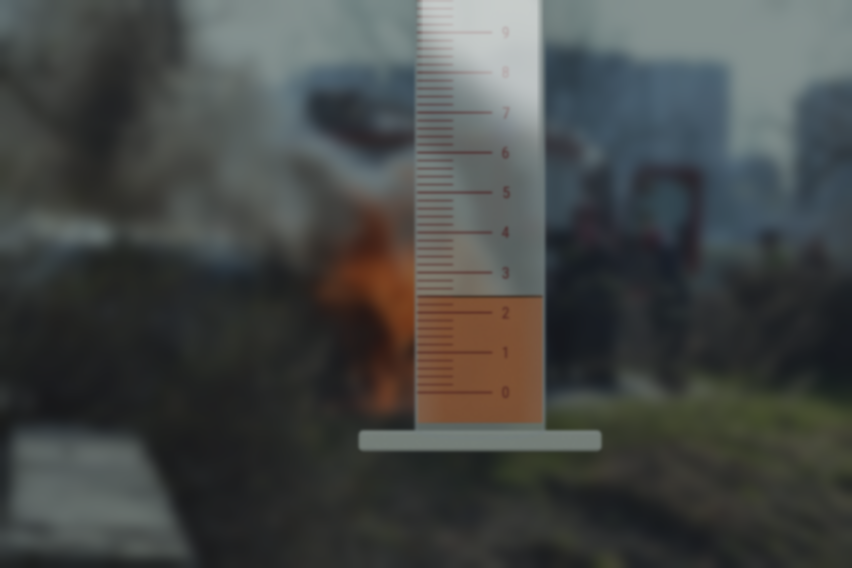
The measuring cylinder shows 2.4 mL
